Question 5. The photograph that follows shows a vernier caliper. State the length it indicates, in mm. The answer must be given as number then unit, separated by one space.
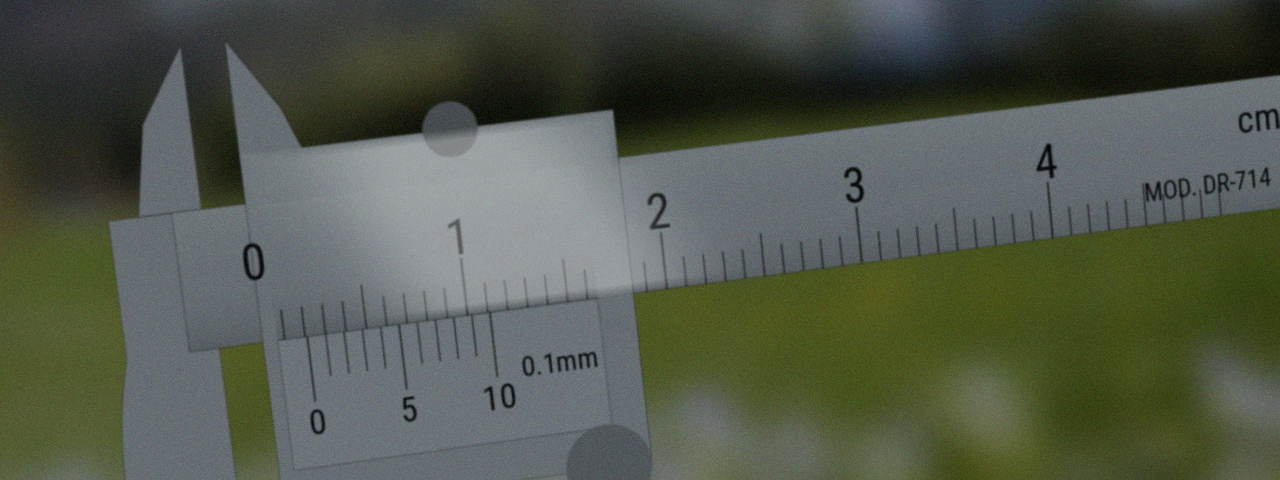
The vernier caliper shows 2.1 mm
